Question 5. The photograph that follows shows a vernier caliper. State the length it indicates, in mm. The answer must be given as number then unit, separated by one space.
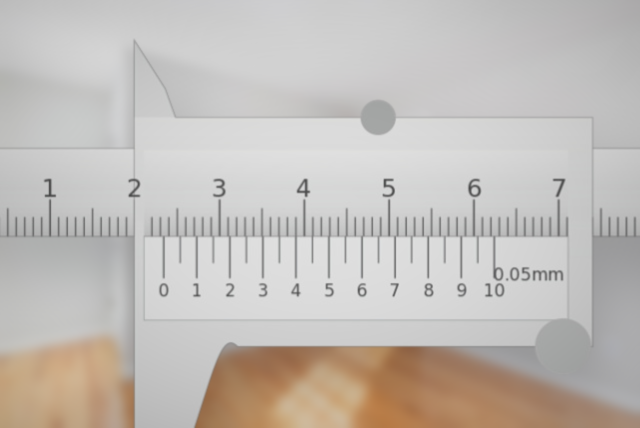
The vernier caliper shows 23.4 mm
